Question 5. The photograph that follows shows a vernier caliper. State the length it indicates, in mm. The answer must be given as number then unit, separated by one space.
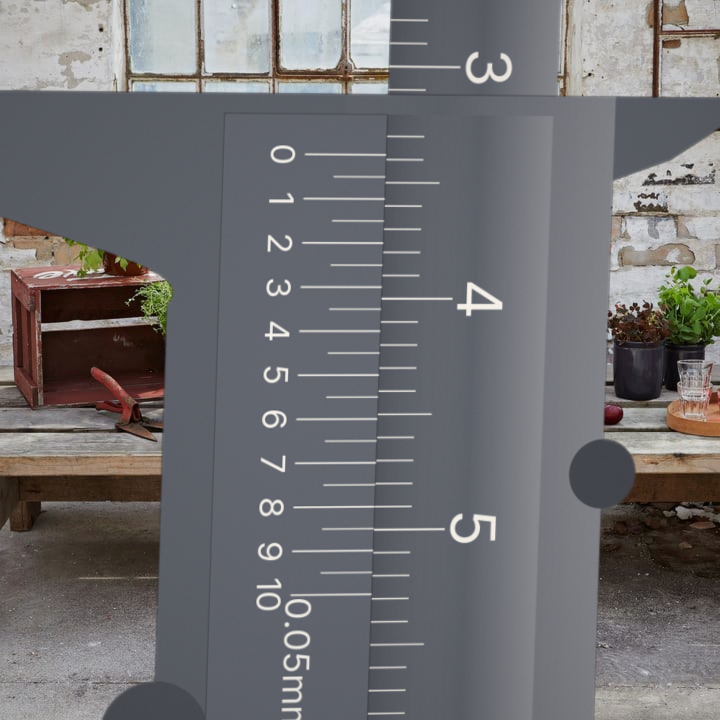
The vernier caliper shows 33.8 mm
